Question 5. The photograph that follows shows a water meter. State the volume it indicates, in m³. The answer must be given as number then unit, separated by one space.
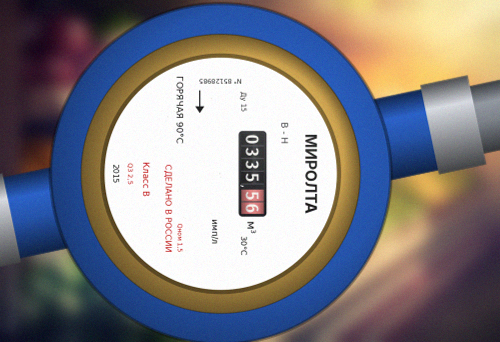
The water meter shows 335.56 m³
